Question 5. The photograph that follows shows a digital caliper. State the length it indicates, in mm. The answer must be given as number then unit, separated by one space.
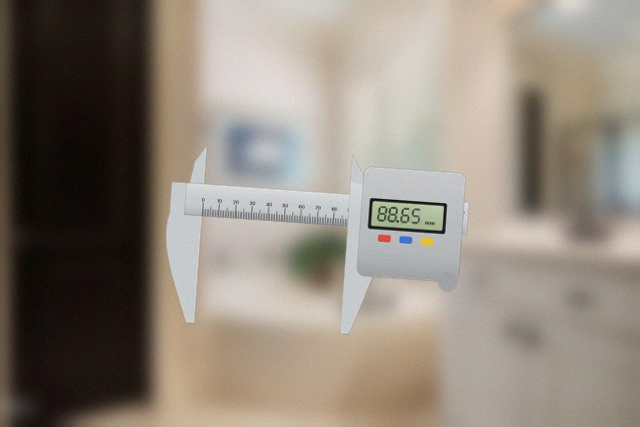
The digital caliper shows 88.65 mm
